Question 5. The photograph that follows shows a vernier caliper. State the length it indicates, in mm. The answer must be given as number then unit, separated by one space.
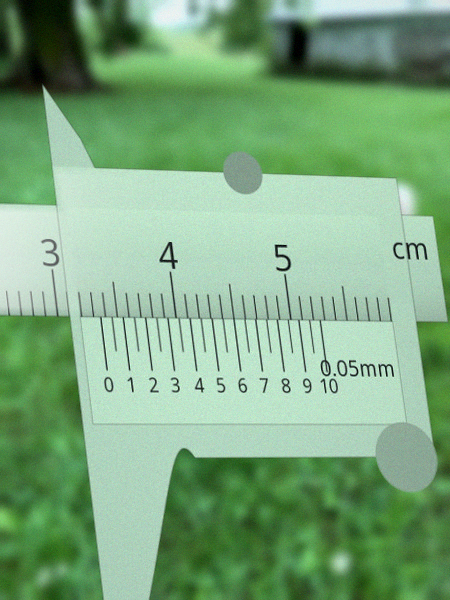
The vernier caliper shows 33.6 mm
